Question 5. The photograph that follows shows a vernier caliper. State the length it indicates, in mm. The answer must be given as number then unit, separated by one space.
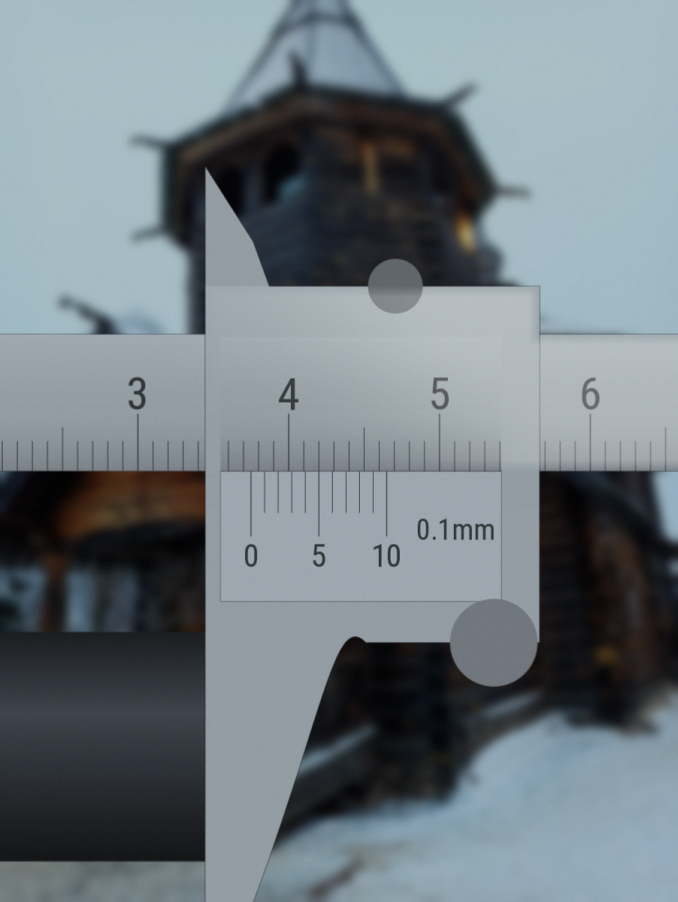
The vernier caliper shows 37.5 mm
